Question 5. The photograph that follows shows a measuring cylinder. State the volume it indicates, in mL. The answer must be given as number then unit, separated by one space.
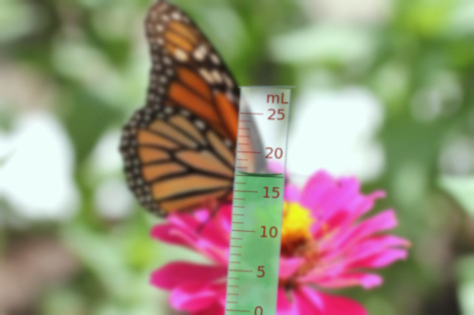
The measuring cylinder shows 17 mL
